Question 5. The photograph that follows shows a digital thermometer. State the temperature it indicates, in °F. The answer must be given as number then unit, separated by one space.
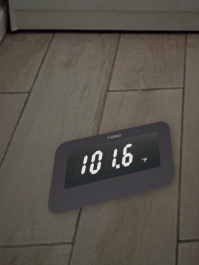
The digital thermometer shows 101.6 °F
